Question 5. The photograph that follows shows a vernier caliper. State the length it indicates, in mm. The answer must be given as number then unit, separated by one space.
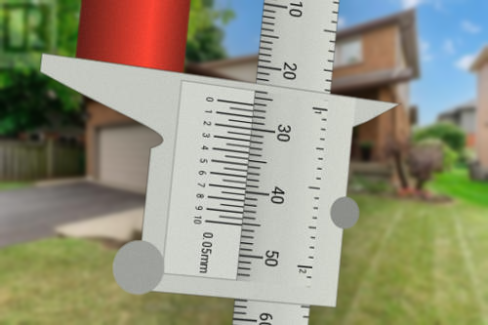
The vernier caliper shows 26.2 mm
